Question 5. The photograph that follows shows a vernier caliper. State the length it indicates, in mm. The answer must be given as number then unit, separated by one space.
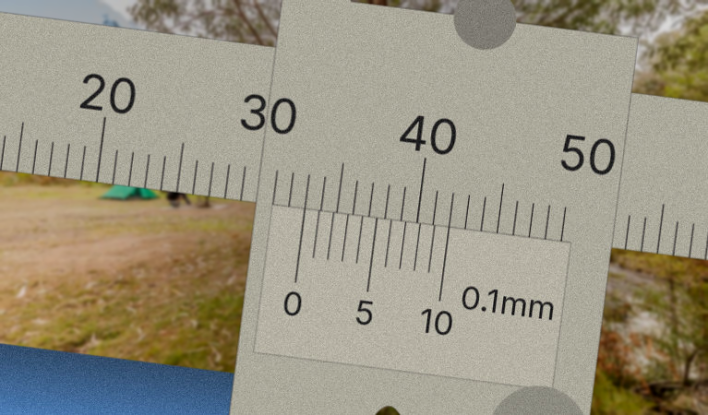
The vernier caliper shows 33.0 mm
